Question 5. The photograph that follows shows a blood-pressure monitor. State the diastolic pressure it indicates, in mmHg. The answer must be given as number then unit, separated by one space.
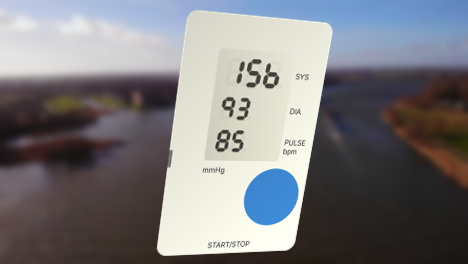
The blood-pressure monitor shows 93 mmHg
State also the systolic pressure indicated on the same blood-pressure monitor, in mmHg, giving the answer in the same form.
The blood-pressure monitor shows 156 mmHg
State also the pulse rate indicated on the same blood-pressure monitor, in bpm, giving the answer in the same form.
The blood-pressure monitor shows 85 bpm
